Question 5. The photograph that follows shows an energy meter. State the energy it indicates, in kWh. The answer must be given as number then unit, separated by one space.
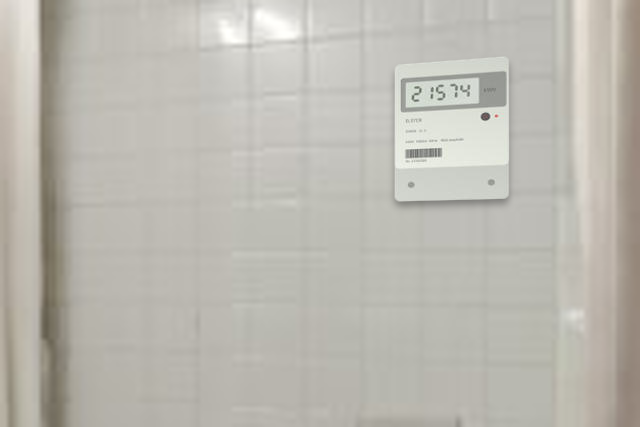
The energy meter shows 21574 kWh
